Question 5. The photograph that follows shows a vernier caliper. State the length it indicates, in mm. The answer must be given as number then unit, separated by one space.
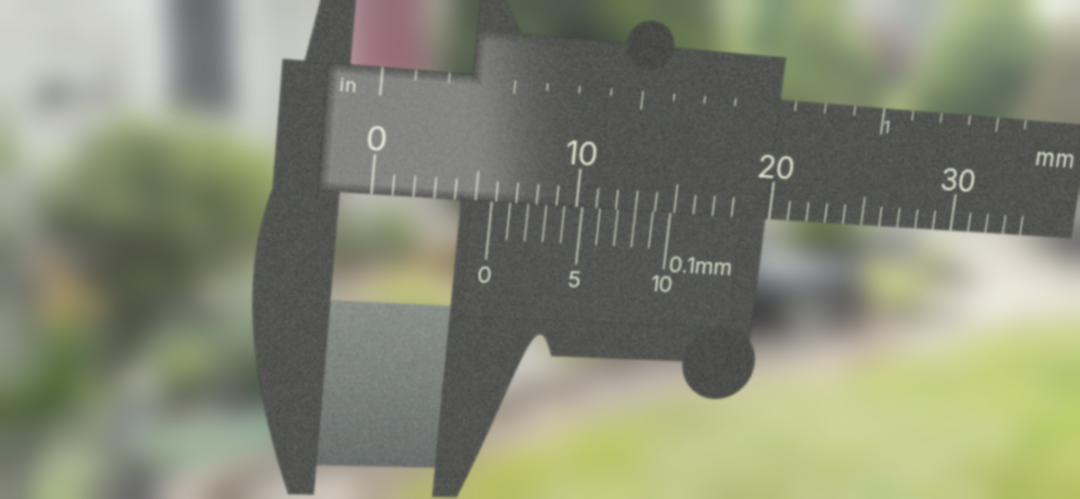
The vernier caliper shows 5.8 mm
